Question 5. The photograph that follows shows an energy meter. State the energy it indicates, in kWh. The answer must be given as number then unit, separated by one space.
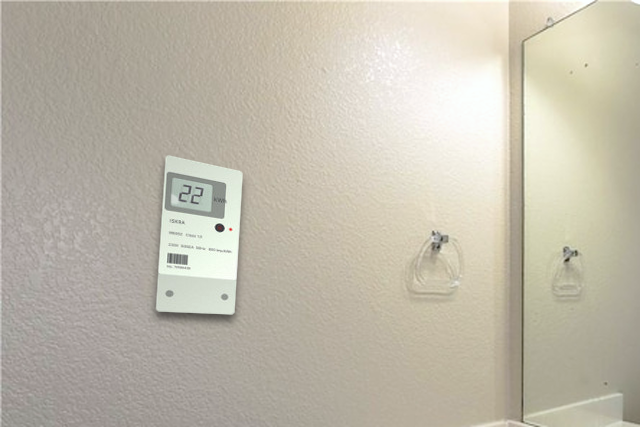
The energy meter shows 22 kWh
